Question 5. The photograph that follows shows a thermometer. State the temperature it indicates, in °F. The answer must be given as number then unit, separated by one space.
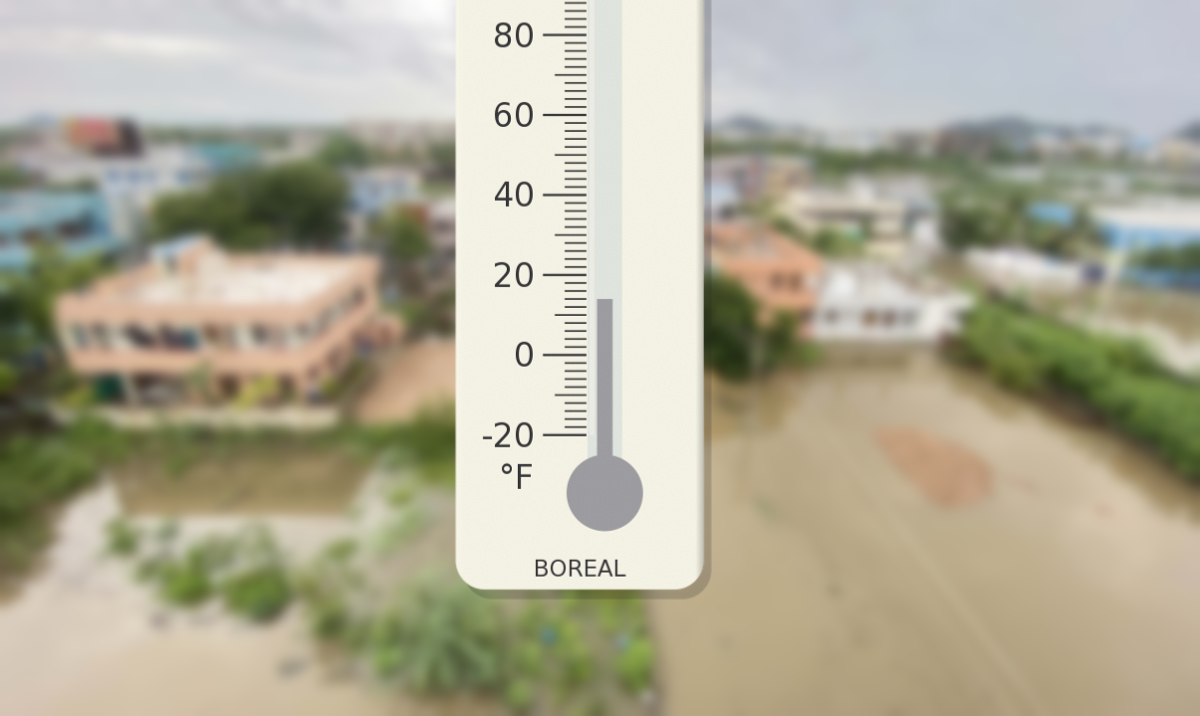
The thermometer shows 14 °F
